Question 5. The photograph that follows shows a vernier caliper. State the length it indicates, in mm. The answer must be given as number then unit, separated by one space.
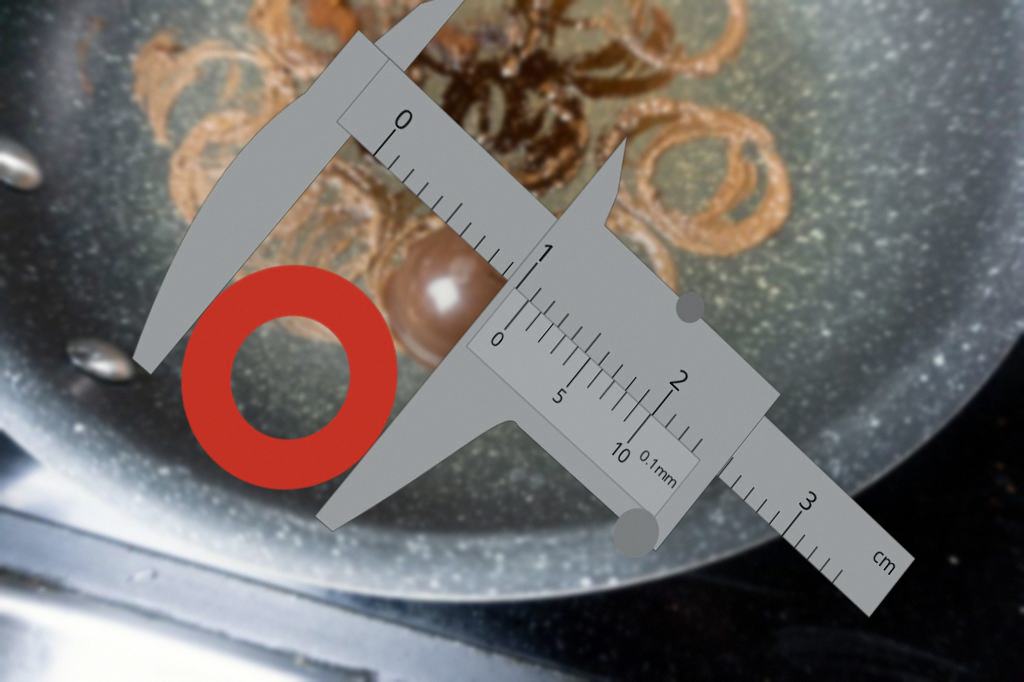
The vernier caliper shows 10.9 mm
